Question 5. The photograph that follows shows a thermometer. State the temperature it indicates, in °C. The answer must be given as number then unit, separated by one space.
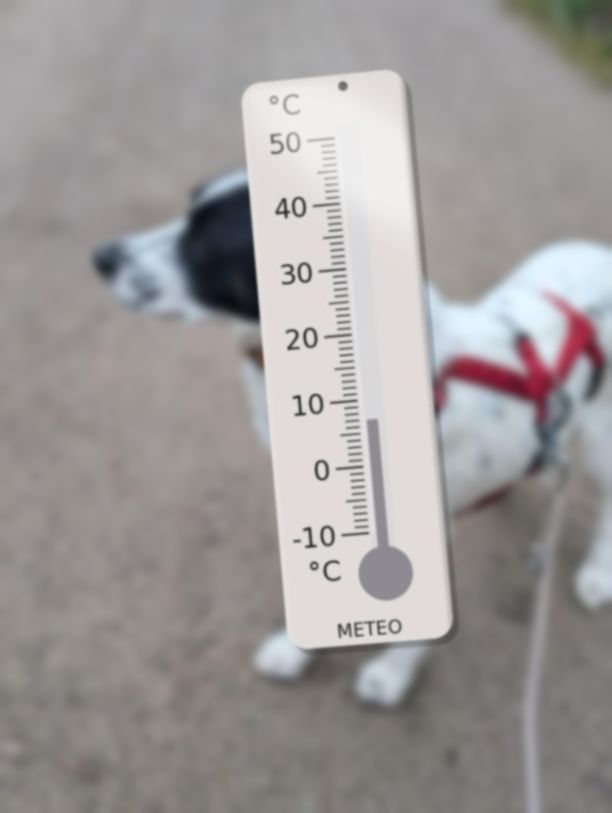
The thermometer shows 7 °C
